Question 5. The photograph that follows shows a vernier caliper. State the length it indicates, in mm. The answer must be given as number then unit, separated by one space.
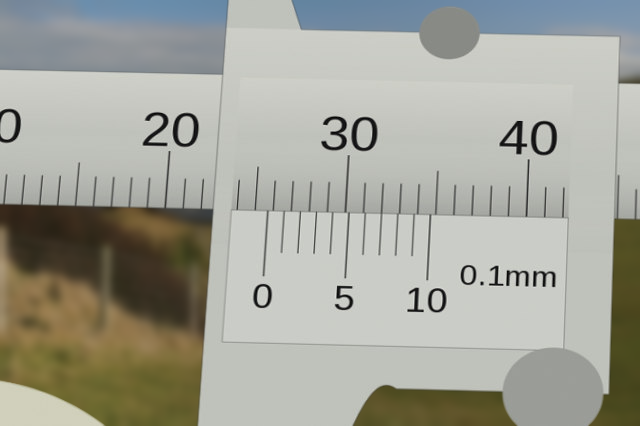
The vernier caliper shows 25.7 mm
